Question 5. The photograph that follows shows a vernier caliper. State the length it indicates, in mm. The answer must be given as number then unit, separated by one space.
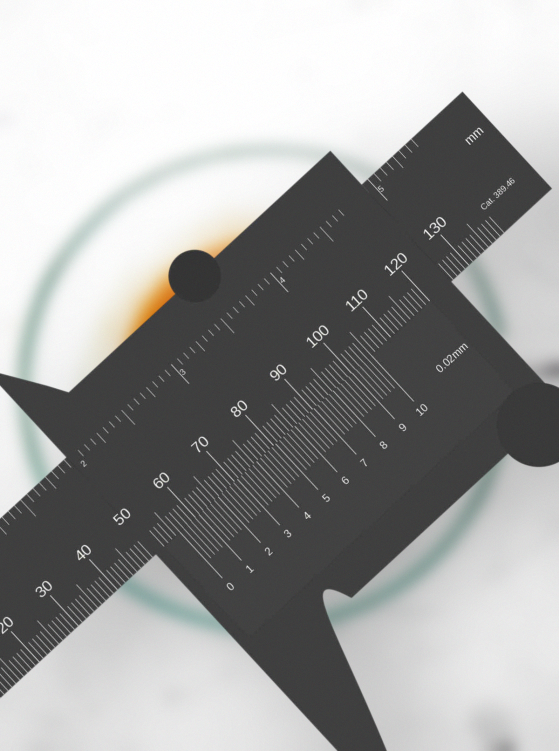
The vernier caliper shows 56.0 mm
